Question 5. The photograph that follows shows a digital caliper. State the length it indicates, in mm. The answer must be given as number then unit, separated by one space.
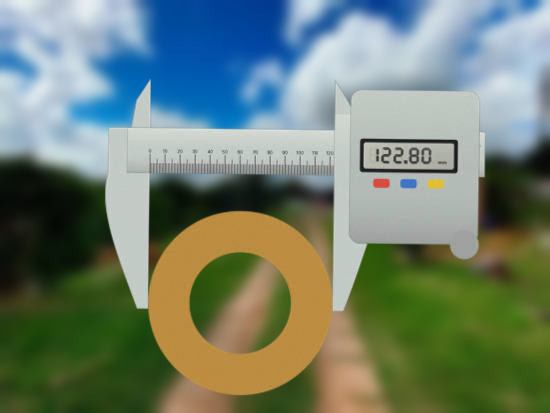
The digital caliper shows 122.80 mm
